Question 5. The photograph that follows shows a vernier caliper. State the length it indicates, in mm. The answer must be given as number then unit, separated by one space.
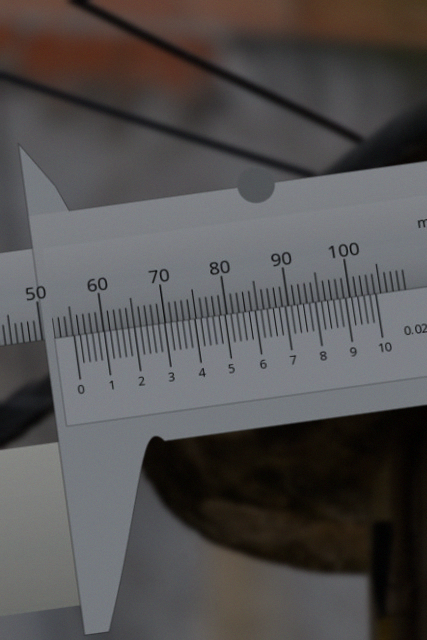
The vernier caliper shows 55.2 mm
